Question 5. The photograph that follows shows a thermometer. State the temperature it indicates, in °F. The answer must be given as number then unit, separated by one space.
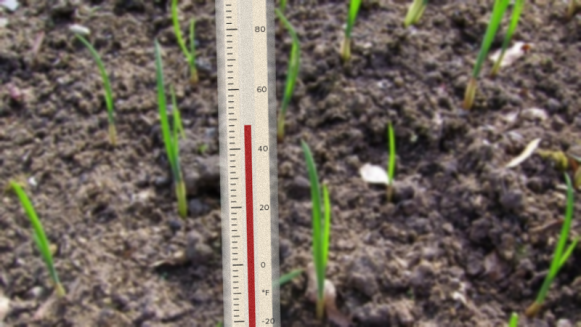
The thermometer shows 48 °F
